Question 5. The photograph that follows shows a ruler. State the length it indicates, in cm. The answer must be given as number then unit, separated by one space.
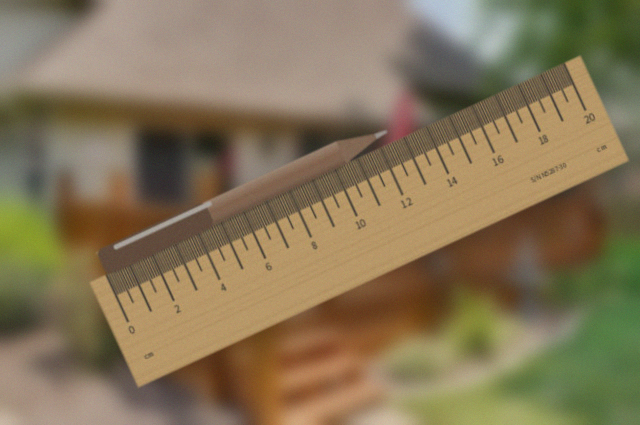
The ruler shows 12.5 cm
